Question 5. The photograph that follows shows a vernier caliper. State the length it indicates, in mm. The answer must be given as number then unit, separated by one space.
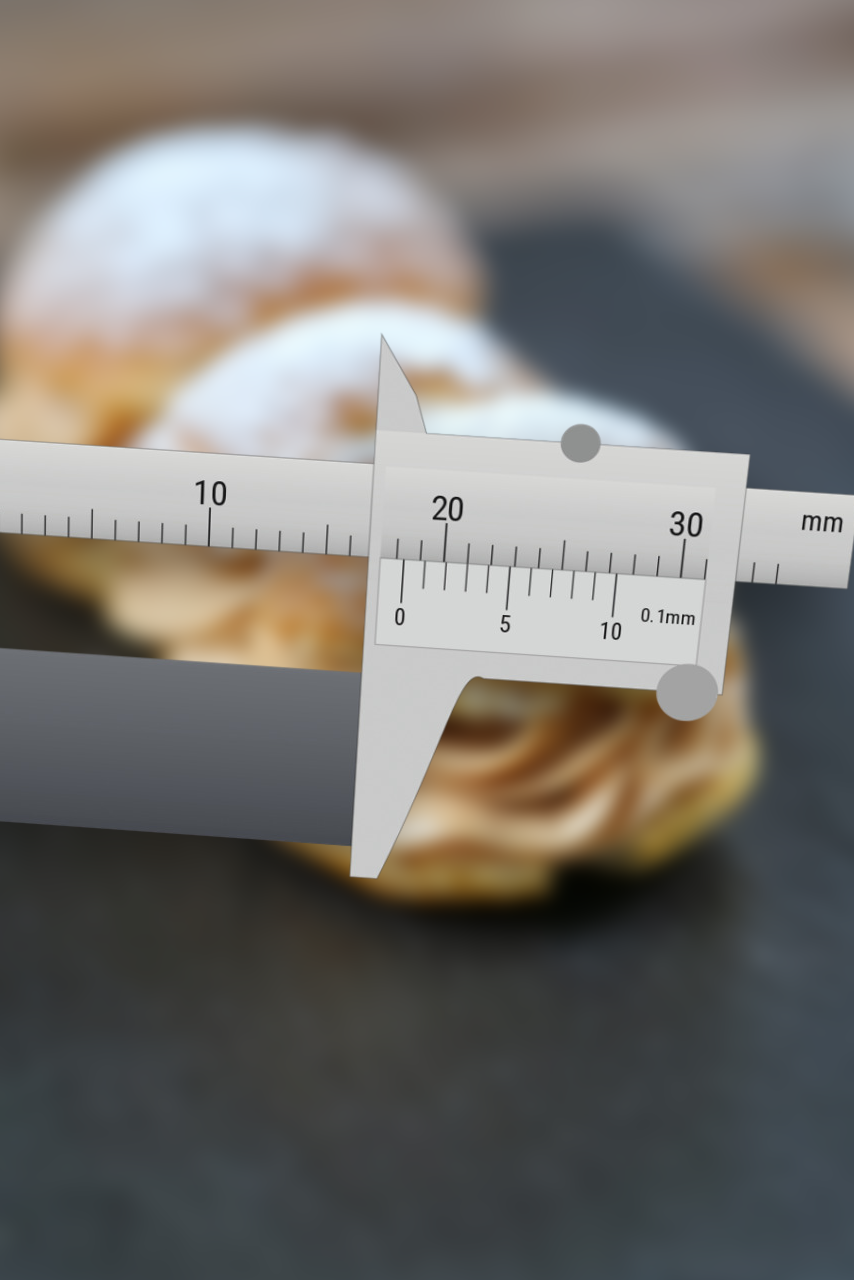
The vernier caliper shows 18.3 mm
